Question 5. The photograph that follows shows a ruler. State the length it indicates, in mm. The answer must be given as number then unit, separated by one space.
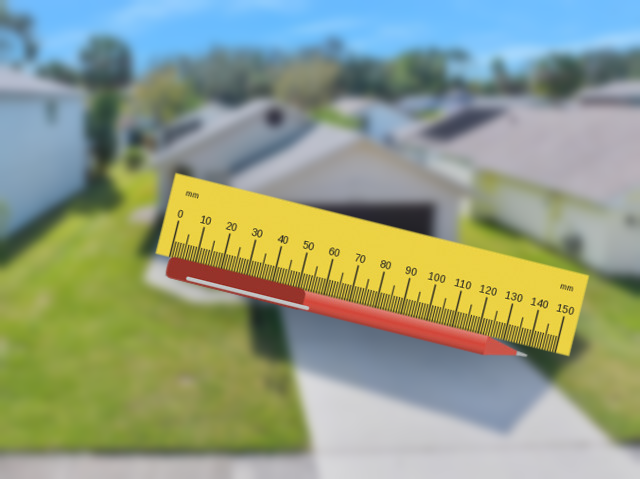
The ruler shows 140 mm
